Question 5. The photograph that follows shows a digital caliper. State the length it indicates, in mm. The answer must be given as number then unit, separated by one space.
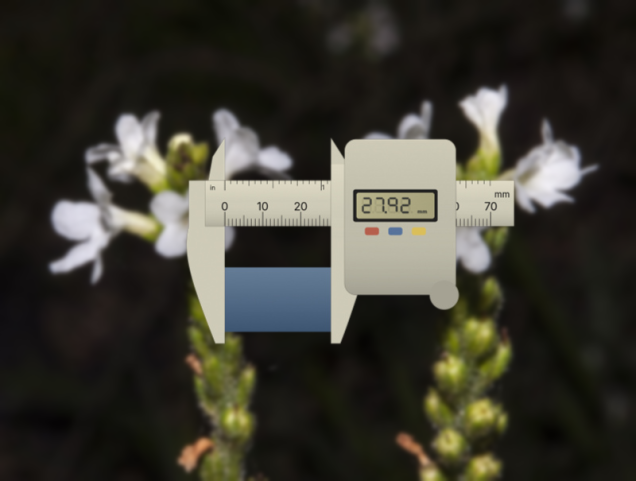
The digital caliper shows 27.92 mm
